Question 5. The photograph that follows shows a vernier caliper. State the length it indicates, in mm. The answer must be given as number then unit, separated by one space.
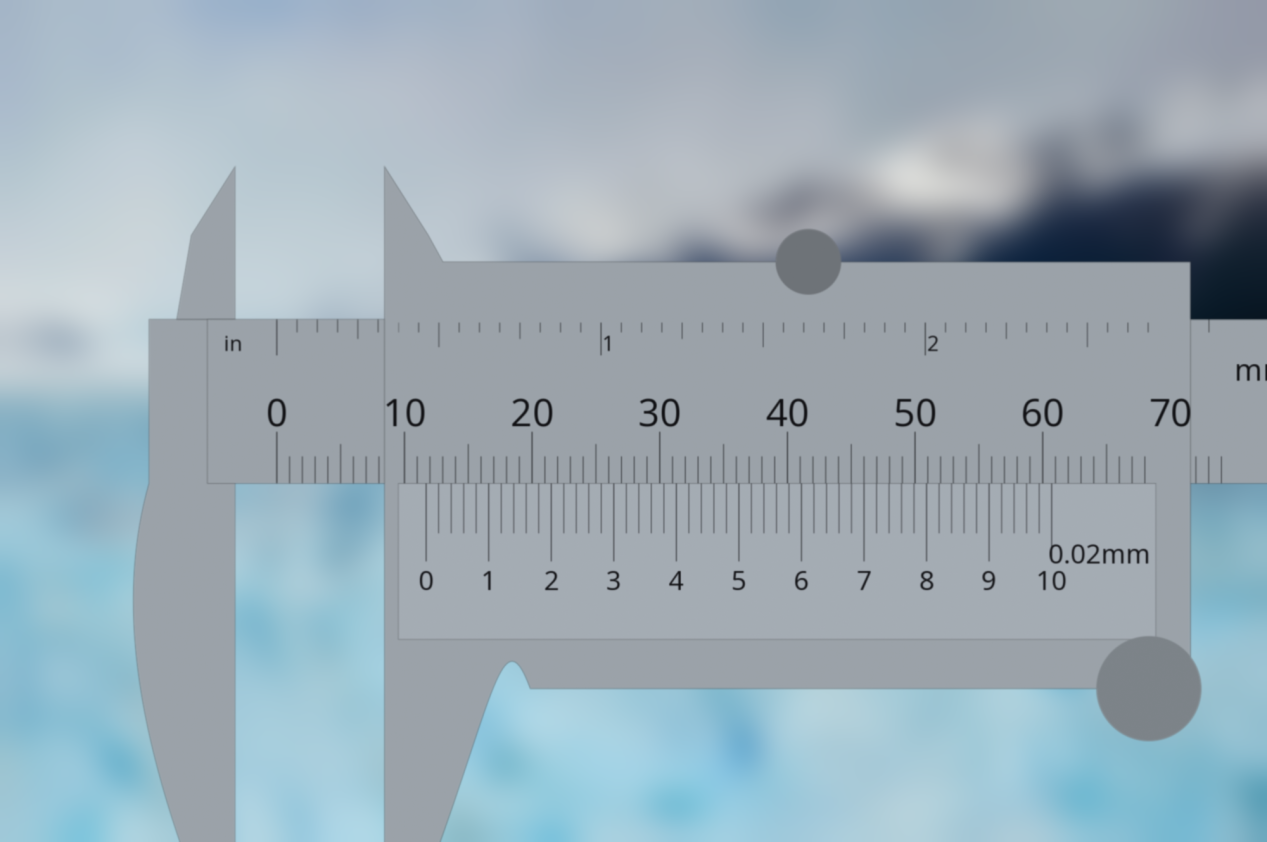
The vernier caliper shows 11.7 mm
